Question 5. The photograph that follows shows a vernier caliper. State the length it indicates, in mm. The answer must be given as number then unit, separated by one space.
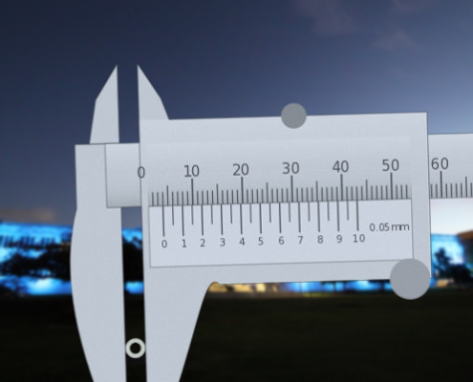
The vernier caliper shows 4.0 mm
